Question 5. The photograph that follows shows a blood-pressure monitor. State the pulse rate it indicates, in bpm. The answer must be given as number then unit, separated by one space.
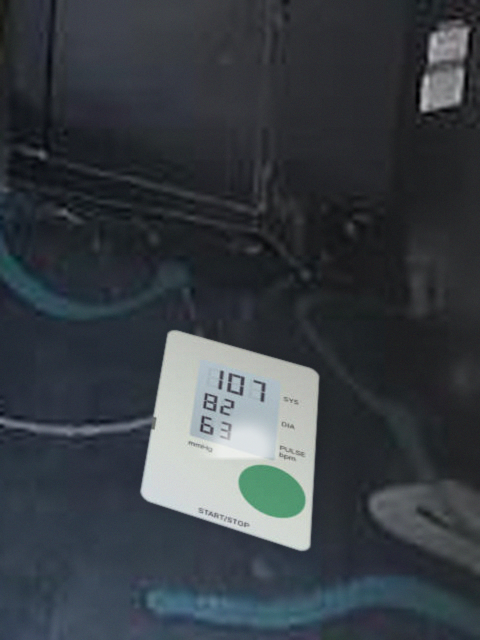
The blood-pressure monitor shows 63 bpm
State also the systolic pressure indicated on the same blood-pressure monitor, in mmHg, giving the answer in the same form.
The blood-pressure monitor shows 107 mmHg
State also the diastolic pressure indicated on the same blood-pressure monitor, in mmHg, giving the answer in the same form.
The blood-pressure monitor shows 82 mmHg
